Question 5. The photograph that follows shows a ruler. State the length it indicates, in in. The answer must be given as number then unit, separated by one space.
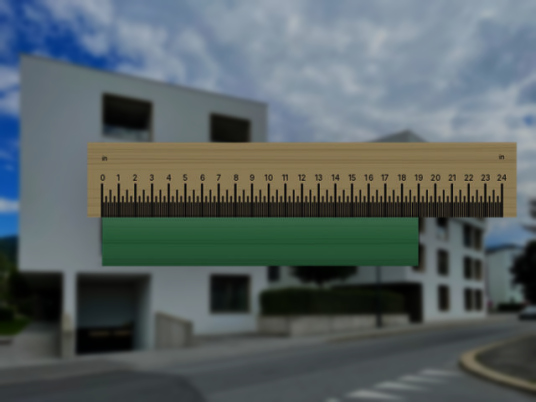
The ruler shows 19 in
